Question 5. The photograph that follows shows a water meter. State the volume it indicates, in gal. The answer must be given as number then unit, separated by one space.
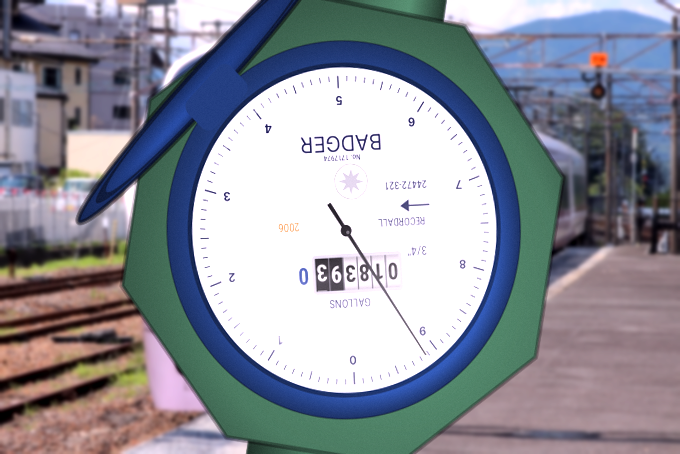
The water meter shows 183929.1 gal
